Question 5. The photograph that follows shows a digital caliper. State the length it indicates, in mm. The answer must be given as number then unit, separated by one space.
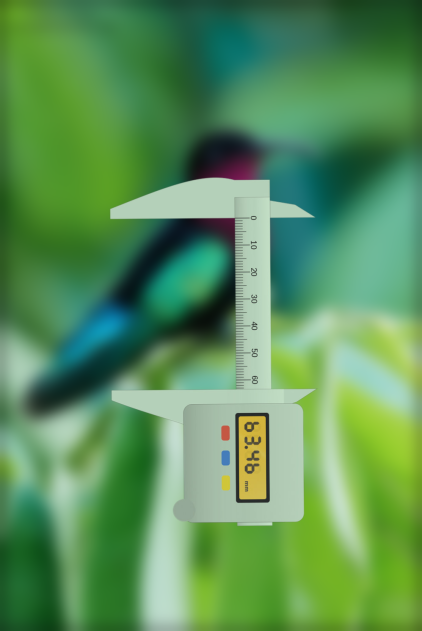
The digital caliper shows 63.46 mm
